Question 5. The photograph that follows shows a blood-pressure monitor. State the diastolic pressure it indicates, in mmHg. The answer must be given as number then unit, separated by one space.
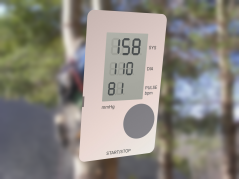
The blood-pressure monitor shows 110 mmHg
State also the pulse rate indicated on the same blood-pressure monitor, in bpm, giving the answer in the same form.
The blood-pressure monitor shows 81 bpm
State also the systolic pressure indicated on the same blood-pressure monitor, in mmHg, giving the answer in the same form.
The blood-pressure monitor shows 158 mmHg
